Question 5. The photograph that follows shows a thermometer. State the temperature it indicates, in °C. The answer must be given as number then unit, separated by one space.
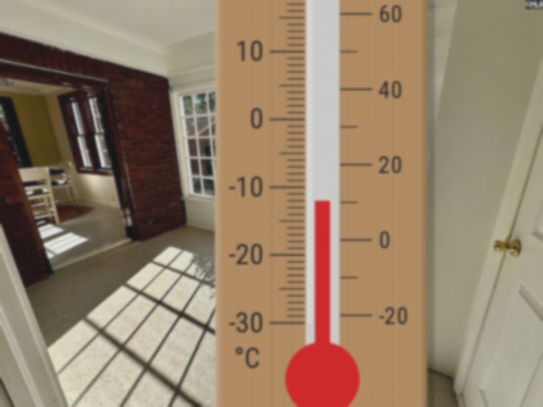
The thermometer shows -12 °C
